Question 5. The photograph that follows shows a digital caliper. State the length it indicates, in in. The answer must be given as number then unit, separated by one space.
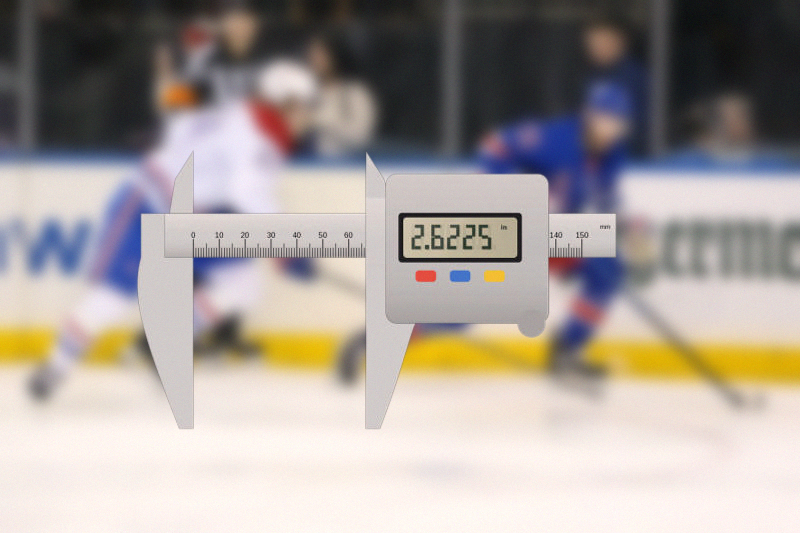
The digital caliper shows 2.6225 in
